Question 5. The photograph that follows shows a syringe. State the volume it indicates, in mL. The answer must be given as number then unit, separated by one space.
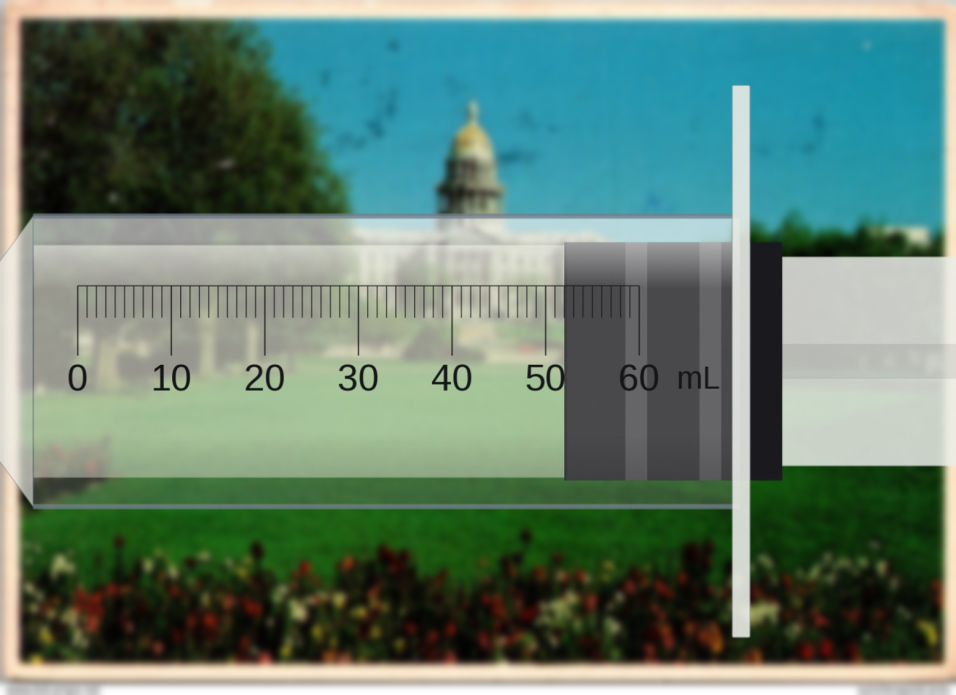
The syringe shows 52 mL
